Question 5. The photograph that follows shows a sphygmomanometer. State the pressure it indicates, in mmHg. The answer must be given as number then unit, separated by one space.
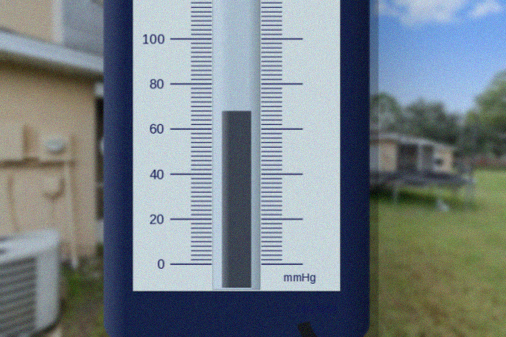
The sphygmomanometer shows 68 mmHg
